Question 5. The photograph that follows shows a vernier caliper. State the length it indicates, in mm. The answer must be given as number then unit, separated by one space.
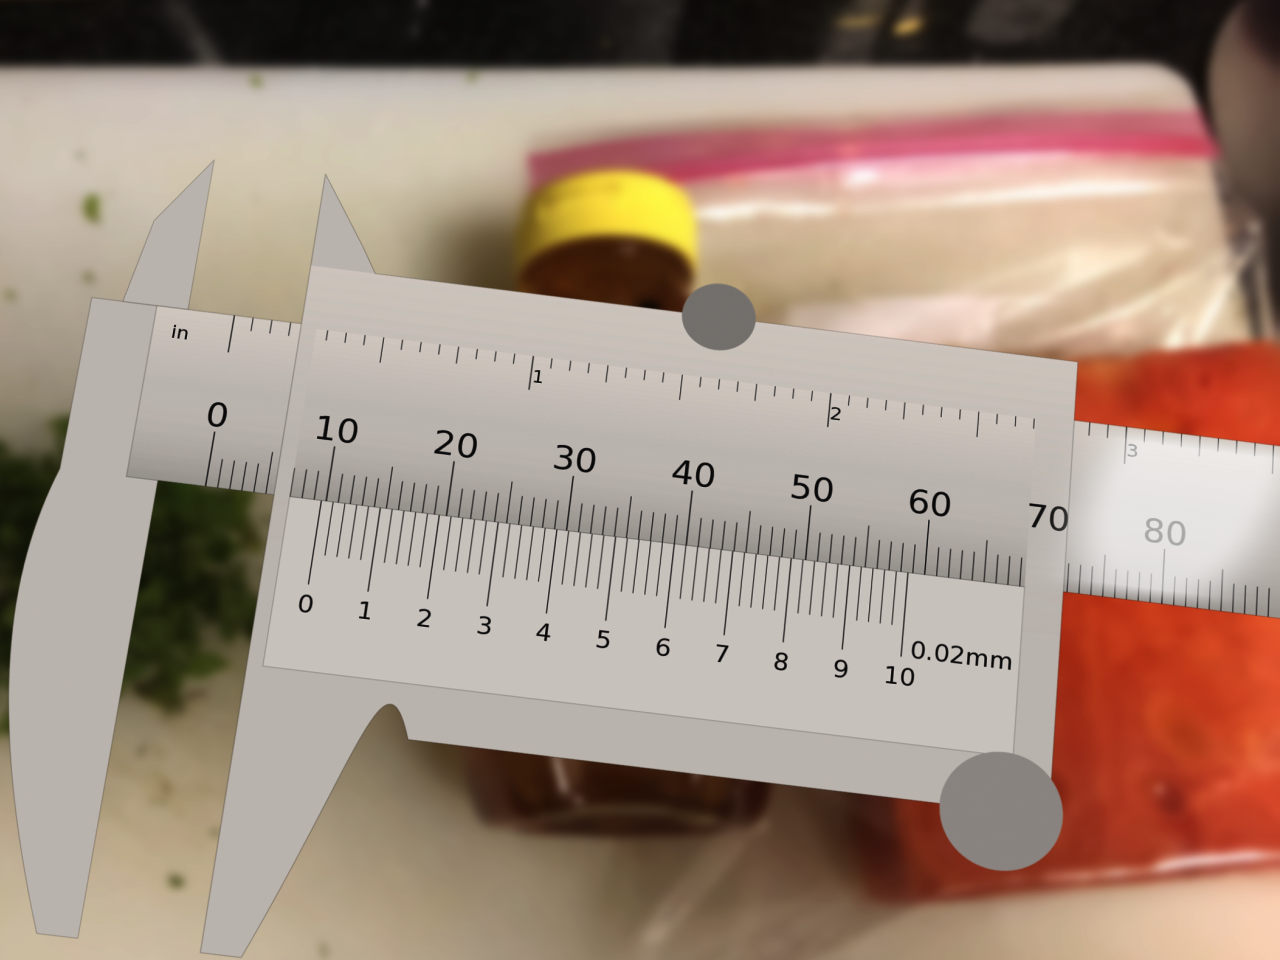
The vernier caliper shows 9.6 mm
